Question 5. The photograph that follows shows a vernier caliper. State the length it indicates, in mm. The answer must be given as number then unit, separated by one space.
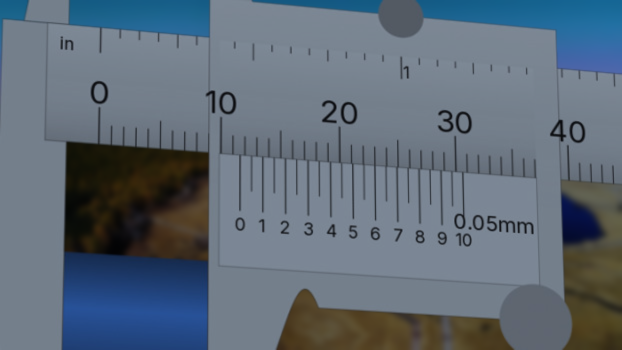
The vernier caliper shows 11.6 mm
